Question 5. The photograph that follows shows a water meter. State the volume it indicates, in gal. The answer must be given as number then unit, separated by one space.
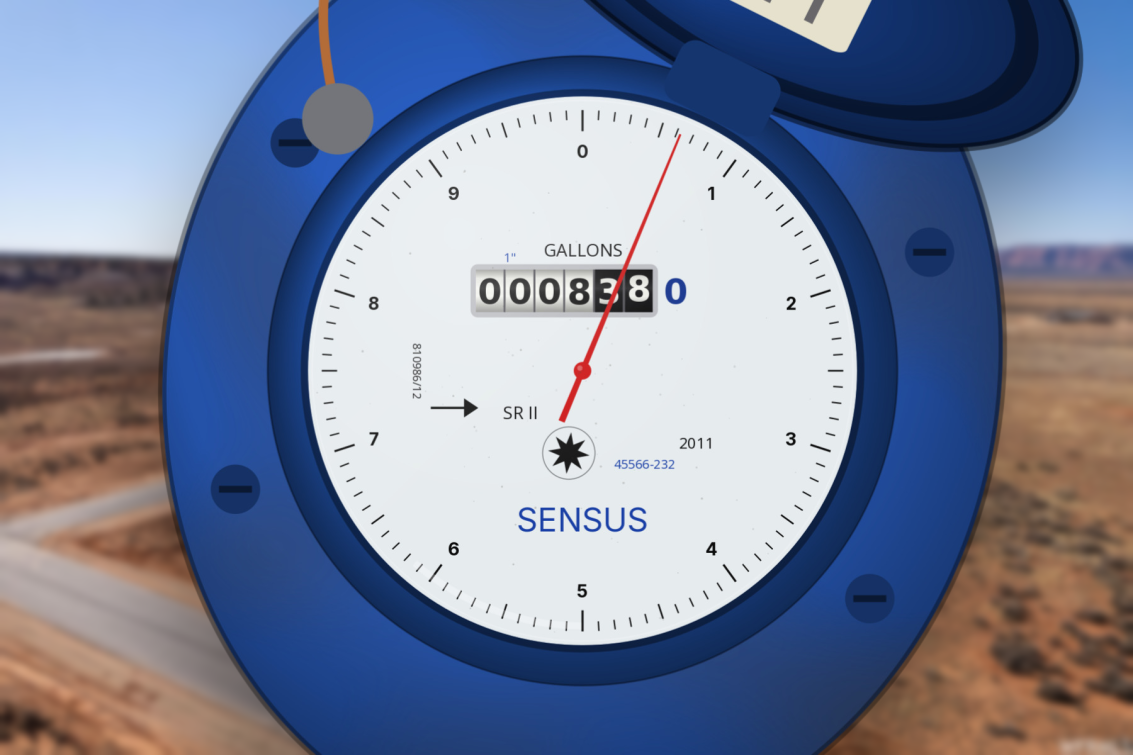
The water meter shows 8380.6 gal
